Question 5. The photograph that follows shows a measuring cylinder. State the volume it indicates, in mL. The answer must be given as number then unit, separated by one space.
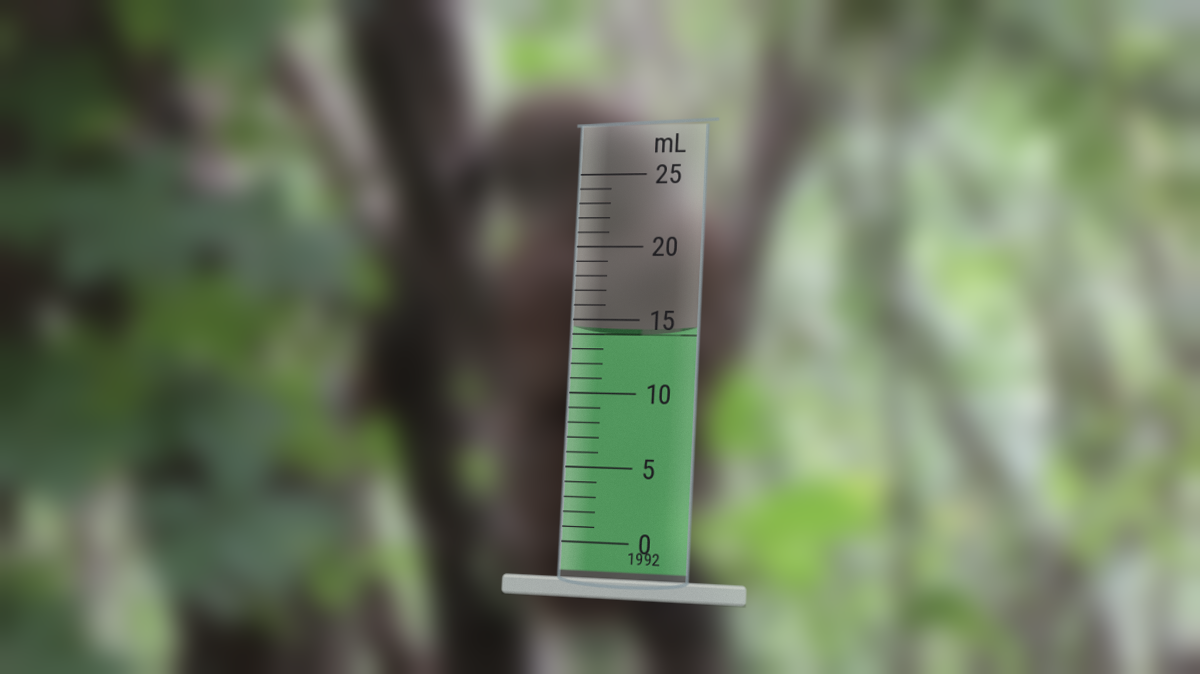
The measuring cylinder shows 14 mL
